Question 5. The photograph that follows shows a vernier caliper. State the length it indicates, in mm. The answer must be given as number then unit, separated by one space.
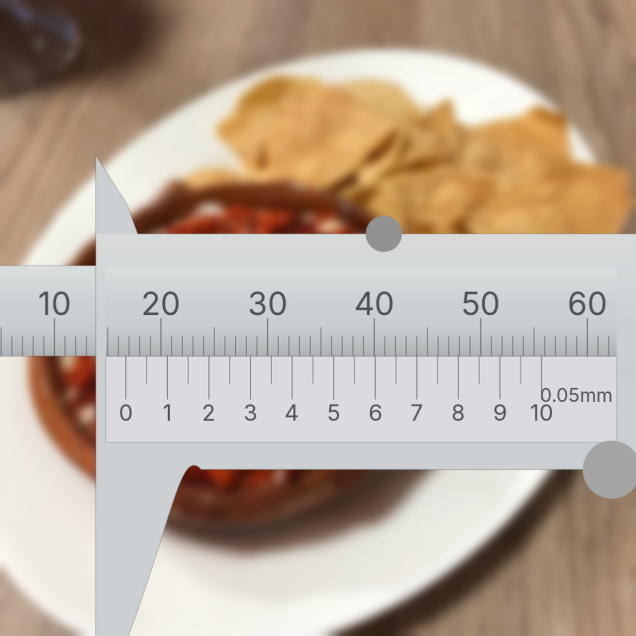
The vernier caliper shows 16.7 mm
